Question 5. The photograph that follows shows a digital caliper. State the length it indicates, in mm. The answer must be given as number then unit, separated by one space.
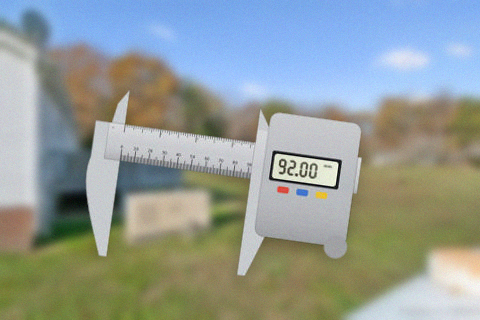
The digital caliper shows 92.00 mm
